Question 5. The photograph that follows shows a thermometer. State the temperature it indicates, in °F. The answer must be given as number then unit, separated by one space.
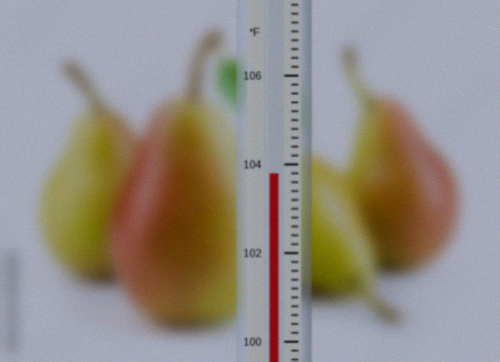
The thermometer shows 103.8 °F
